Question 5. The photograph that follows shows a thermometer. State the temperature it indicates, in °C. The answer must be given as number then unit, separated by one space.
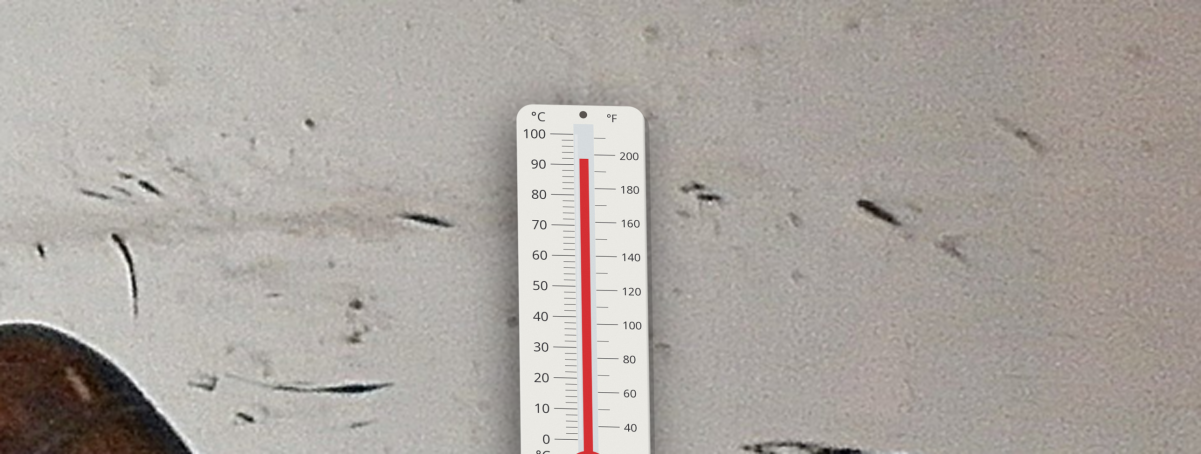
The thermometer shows 92 °C
